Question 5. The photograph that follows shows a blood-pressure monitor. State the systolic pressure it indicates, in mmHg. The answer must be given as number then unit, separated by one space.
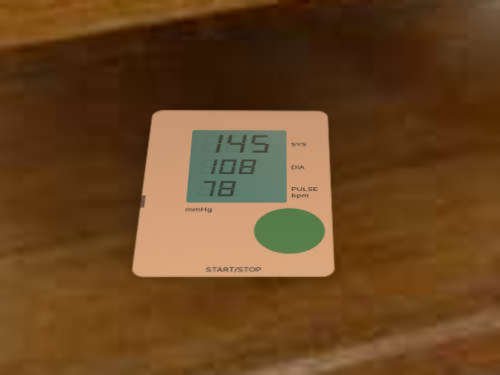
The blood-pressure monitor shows 145 mmHg
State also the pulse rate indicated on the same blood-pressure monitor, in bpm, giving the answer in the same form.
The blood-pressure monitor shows 78 bpm
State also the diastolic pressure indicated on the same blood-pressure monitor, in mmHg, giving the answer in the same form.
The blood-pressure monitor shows 108 mmHg
